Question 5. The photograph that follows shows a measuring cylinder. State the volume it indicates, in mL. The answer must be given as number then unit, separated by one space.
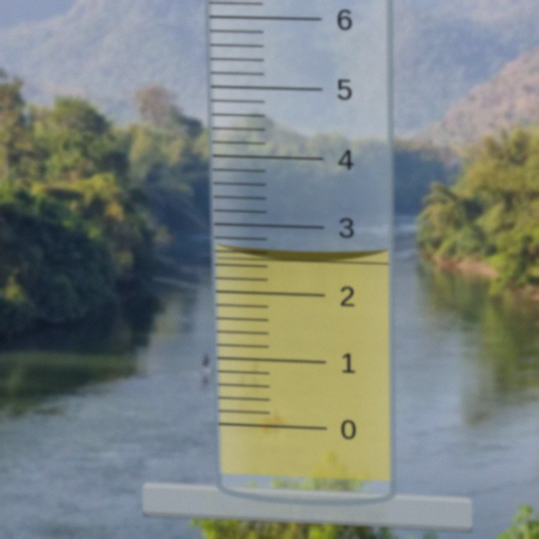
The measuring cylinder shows 2.5 mL
